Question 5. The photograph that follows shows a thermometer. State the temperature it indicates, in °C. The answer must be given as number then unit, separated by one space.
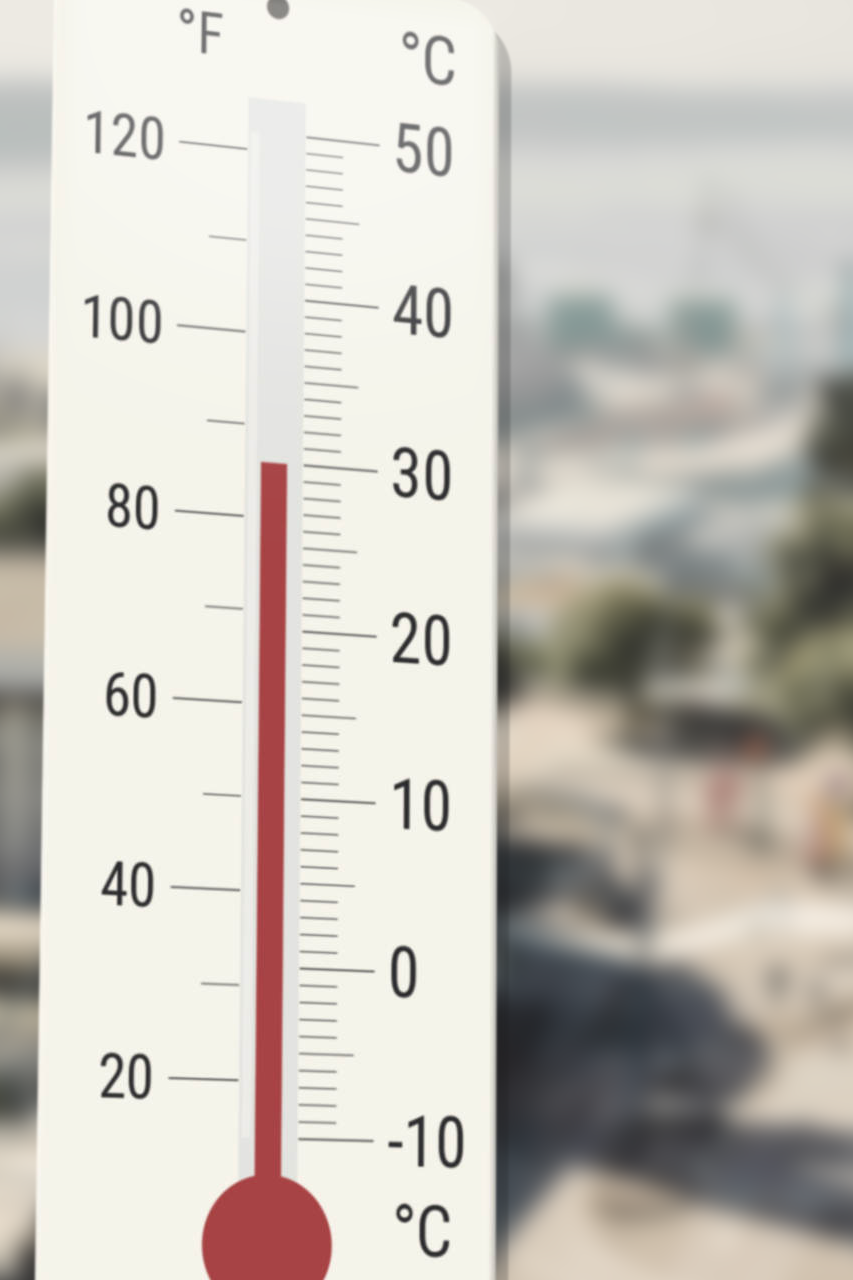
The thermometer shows 30 °C
